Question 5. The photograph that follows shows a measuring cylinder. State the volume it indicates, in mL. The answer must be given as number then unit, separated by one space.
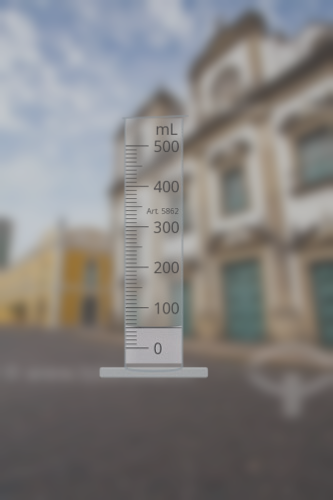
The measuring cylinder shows 50 mL
